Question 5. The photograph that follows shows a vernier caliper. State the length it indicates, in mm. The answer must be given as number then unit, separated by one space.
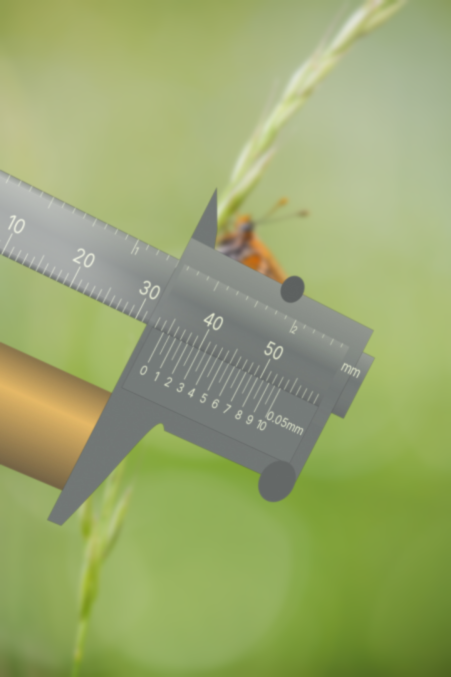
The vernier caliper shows 34.4 mm
